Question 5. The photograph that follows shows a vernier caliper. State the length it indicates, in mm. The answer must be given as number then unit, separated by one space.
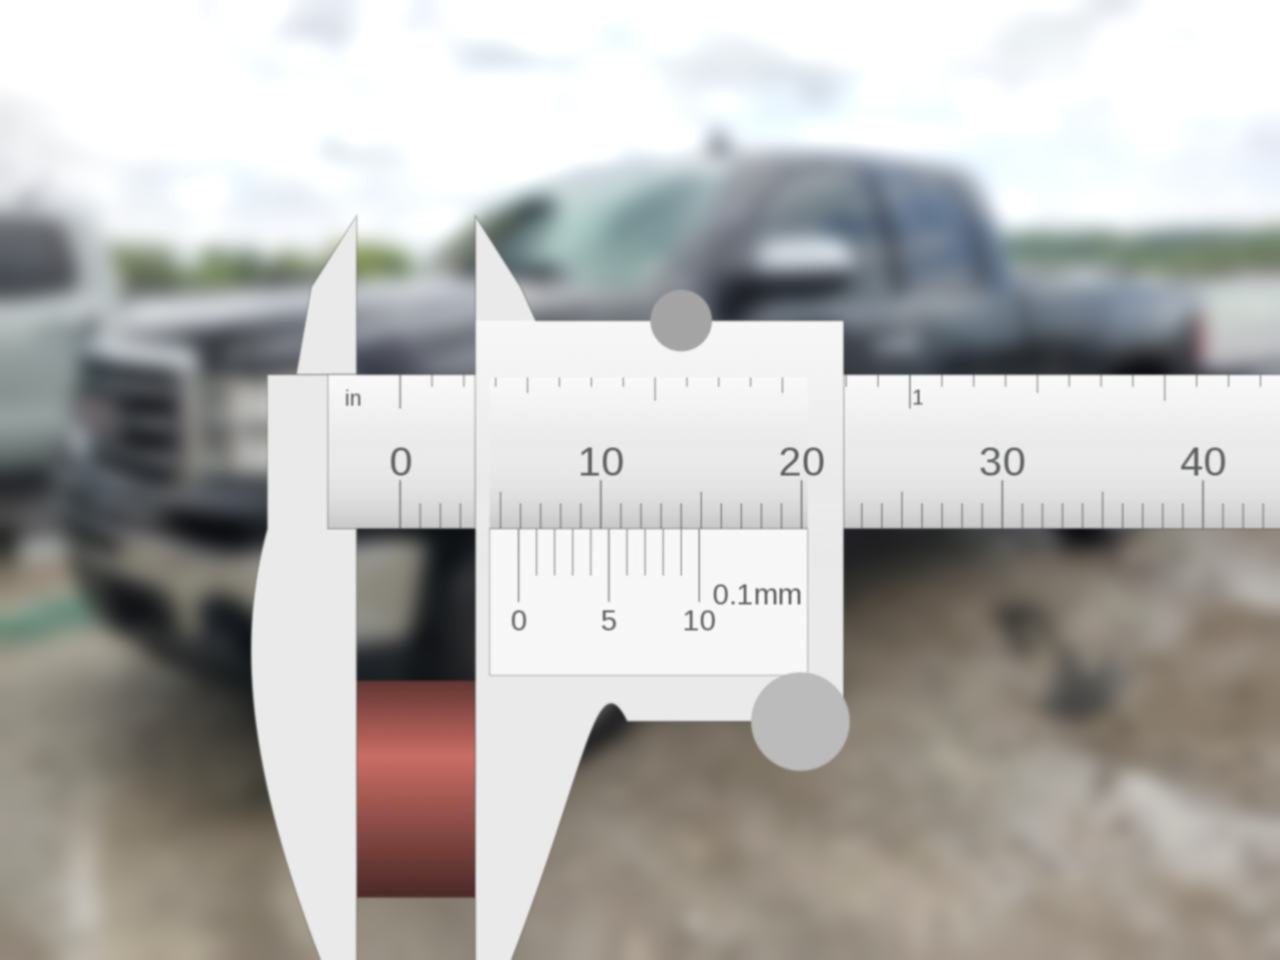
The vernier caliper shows 5.9 mm
